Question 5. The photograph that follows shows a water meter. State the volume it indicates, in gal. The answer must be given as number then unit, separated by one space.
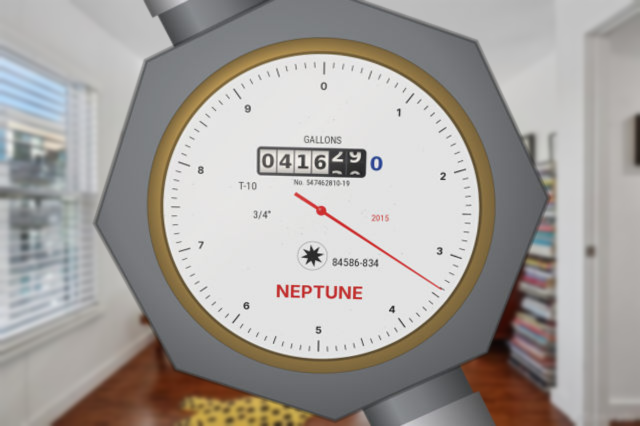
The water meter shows 416293.4 gal
